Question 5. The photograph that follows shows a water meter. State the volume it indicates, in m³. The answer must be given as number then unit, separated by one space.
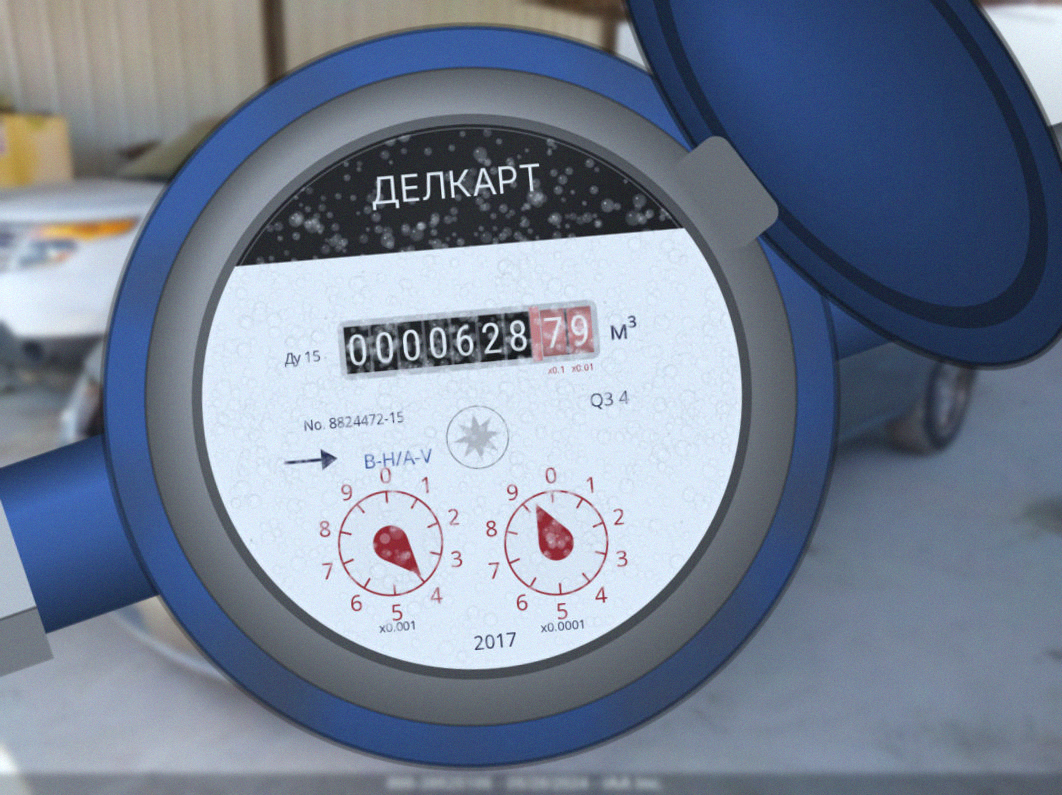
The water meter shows 628.7939 m³
